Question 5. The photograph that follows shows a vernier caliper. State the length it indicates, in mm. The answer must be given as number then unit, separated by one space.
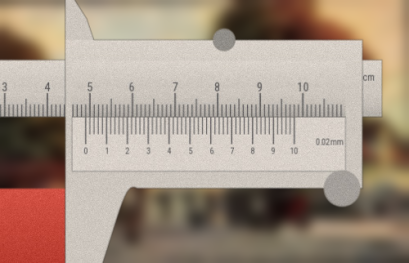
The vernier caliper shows 49.0 mm
